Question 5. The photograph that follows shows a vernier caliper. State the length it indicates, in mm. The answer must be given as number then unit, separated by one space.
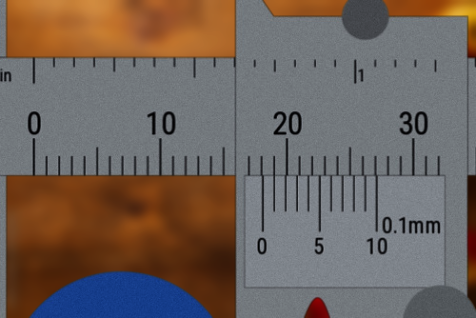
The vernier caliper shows 18.1 mm
